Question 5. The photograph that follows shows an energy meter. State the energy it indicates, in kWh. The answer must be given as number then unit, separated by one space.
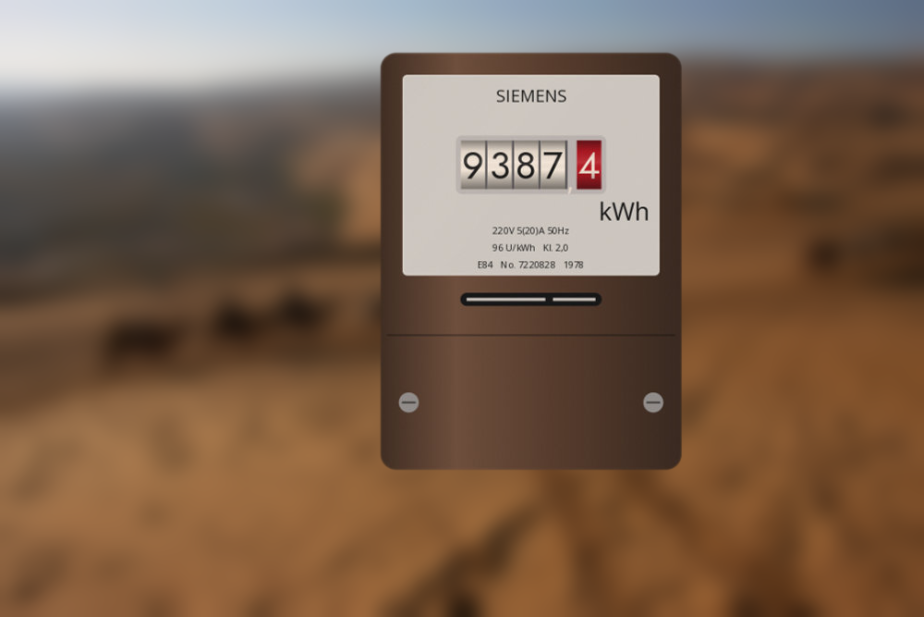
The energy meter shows 9387.4 kWh
